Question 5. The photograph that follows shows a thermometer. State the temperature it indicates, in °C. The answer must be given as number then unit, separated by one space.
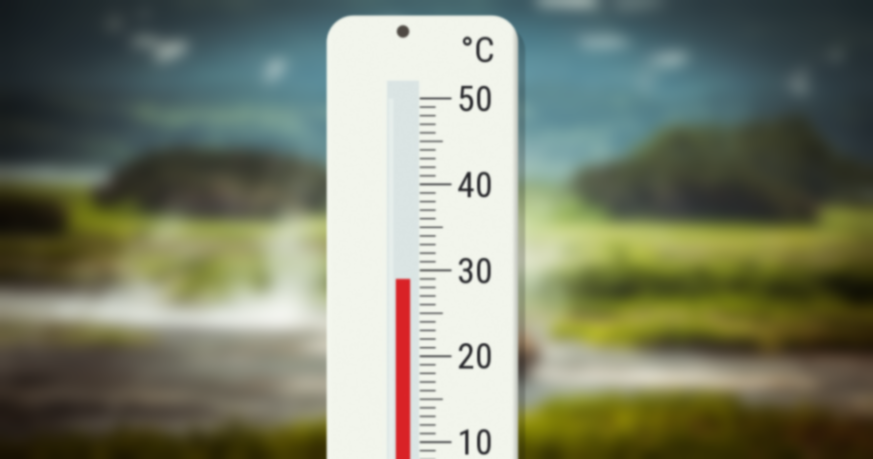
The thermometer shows 29 °C
